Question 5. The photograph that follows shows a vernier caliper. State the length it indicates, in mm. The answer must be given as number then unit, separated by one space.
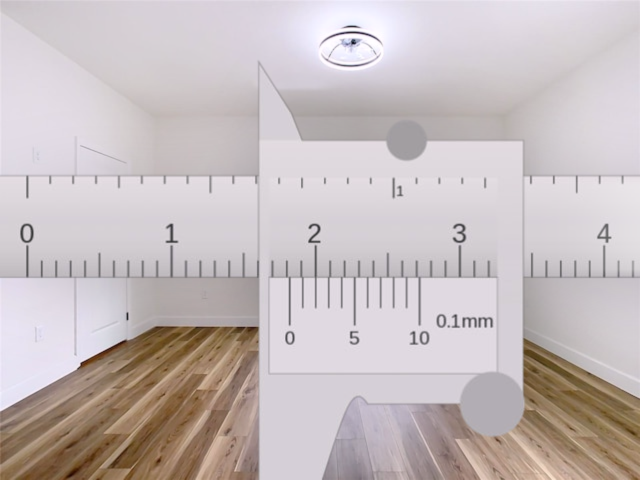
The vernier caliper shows 18.2 mm
